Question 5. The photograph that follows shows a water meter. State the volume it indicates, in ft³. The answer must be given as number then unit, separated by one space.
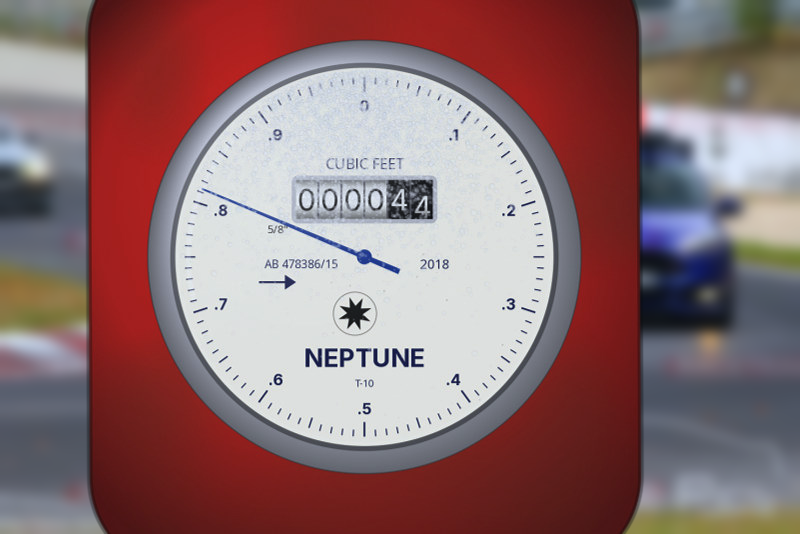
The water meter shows 43.81 ft³
